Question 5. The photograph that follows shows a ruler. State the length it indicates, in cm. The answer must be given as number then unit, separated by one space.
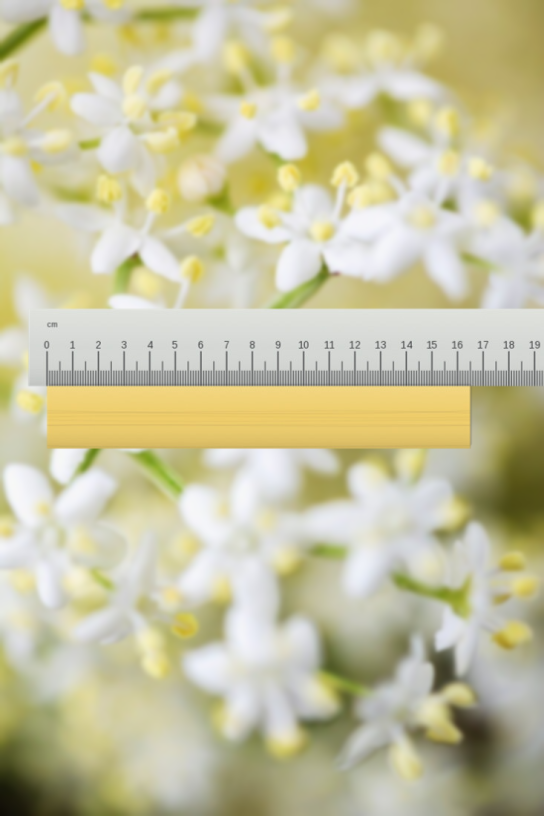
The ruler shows 16.5 cm
